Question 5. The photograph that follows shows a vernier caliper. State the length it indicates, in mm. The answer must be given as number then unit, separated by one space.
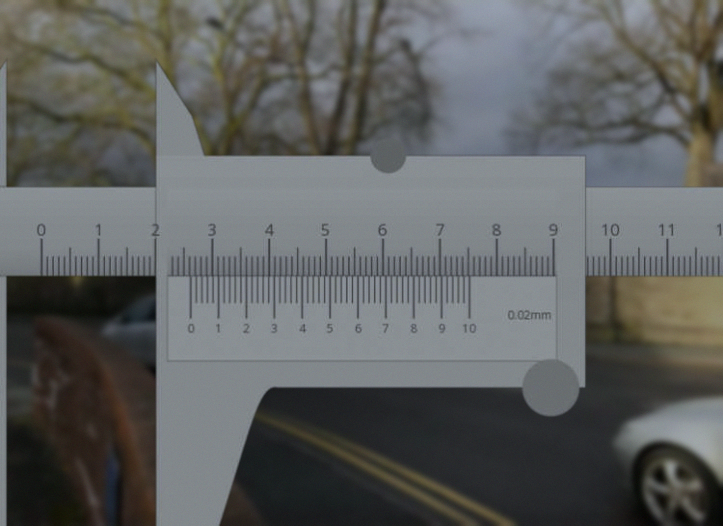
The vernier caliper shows 26.2 mm
